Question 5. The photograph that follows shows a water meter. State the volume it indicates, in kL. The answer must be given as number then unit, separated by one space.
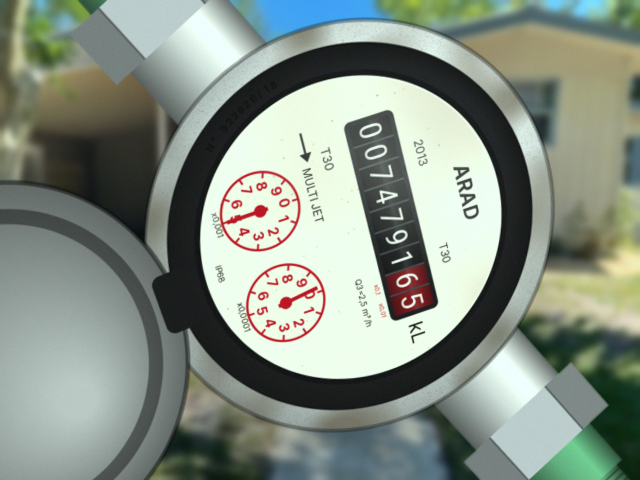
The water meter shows 74791.6549 kL
